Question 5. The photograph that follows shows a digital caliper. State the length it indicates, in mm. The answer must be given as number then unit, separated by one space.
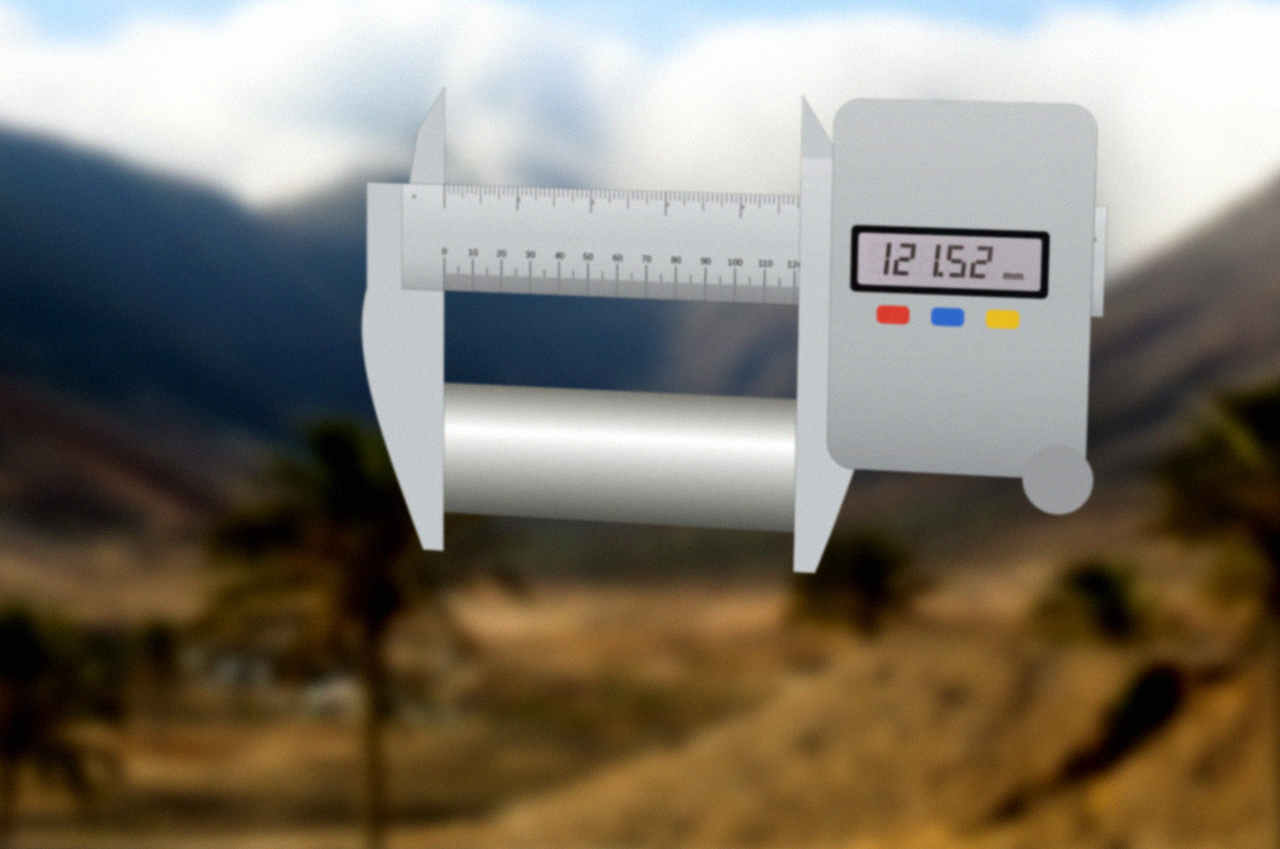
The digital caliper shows 121.52 mm
